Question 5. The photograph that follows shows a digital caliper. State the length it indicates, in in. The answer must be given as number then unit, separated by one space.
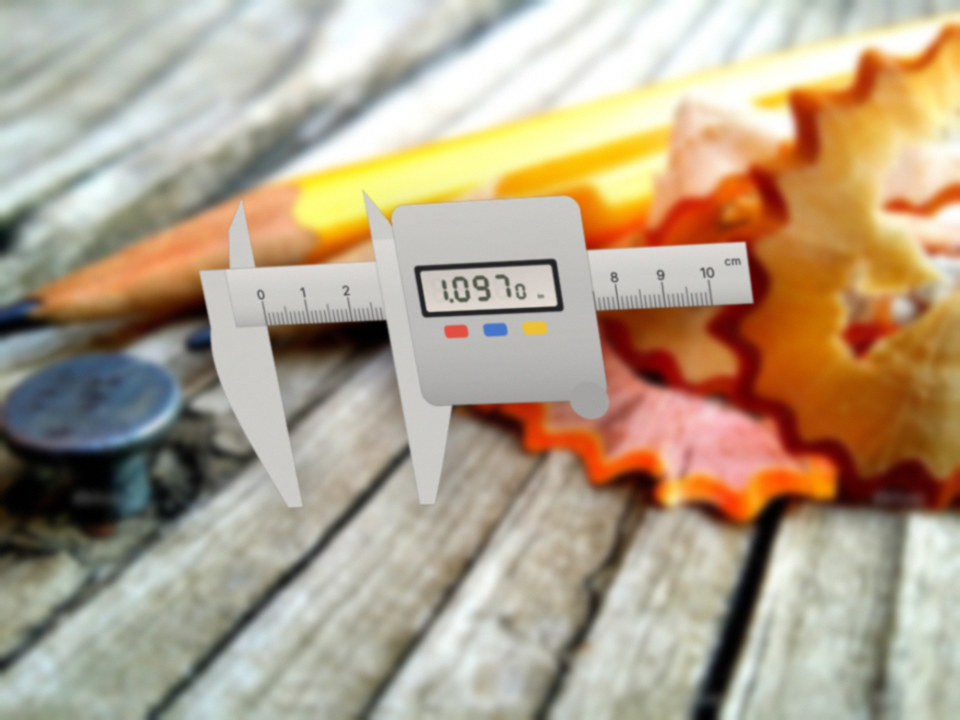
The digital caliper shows 1.0970 in
